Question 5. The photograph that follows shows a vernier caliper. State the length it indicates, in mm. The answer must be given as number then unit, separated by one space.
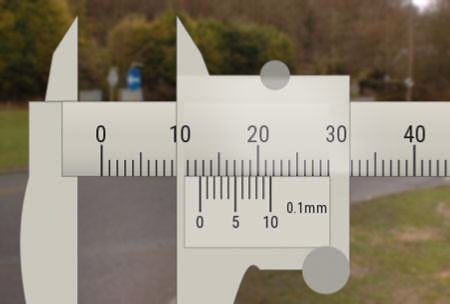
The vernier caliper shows 12.6 mm
